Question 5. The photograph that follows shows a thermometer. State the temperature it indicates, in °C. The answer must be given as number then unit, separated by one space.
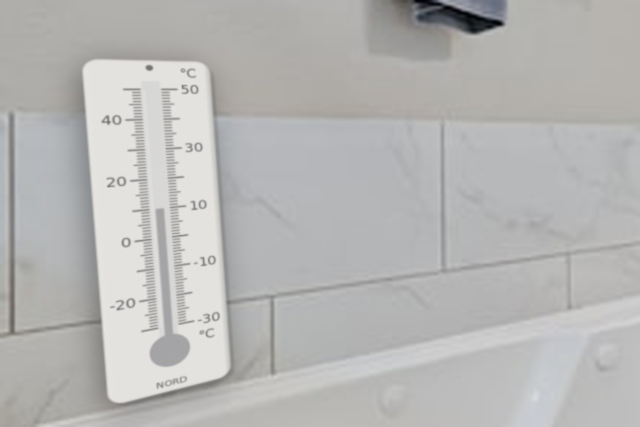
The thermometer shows 10 °C
